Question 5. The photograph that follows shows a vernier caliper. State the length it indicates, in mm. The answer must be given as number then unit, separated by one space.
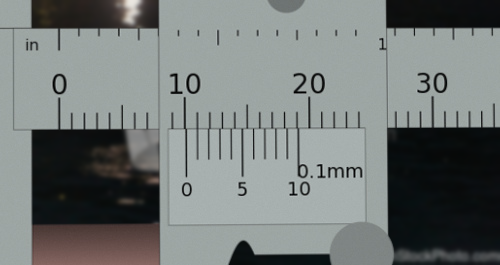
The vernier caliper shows 10.1 mm
